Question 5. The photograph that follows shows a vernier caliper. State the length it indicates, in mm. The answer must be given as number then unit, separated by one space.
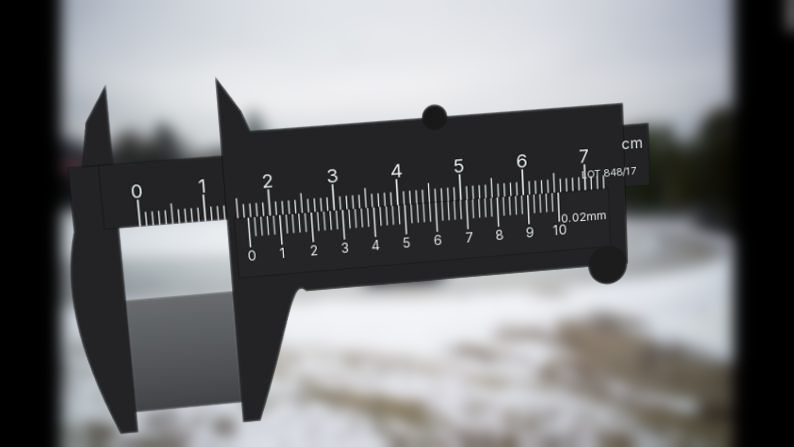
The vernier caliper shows 16.6 mm
